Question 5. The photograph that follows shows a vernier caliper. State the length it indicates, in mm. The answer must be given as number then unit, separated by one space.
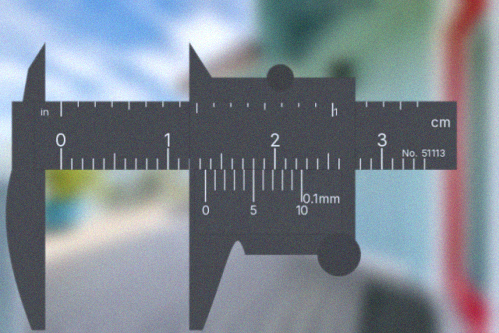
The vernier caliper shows 13.5 mm
